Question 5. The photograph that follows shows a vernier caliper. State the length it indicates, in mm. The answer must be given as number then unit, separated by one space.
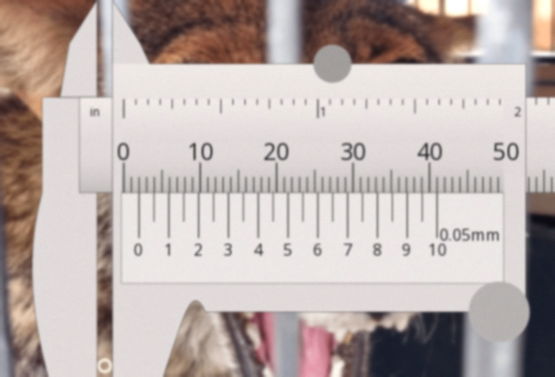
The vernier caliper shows 2.0 mm
